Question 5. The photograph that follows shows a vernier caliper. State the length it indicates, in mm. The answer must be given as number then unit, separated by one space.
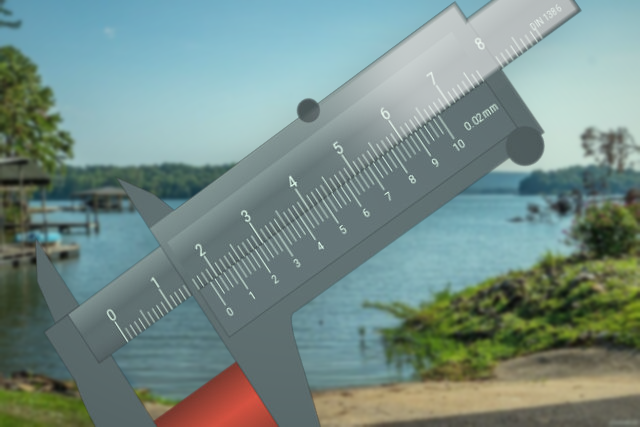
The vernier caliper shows 18.4 mm
